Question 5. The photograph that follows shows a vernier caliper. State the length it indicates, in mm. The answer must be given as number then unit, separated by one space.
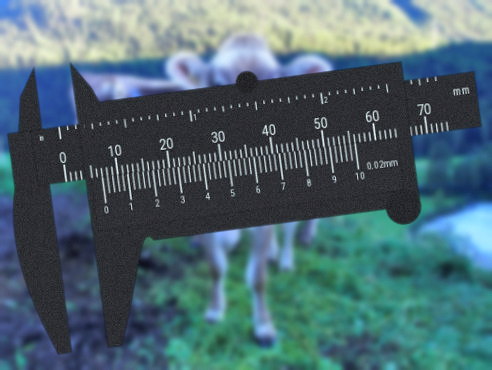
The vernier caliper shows 7.0 mm
